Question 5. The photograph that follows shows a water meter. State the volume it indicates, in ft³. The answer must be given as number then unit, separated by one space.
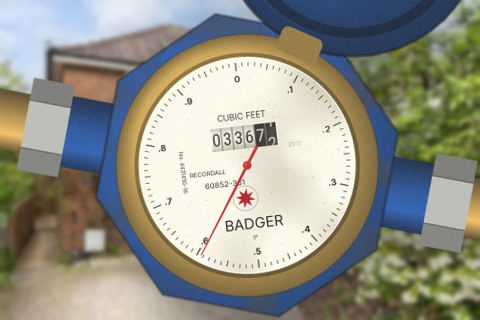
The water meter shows 33671.59 ft³
